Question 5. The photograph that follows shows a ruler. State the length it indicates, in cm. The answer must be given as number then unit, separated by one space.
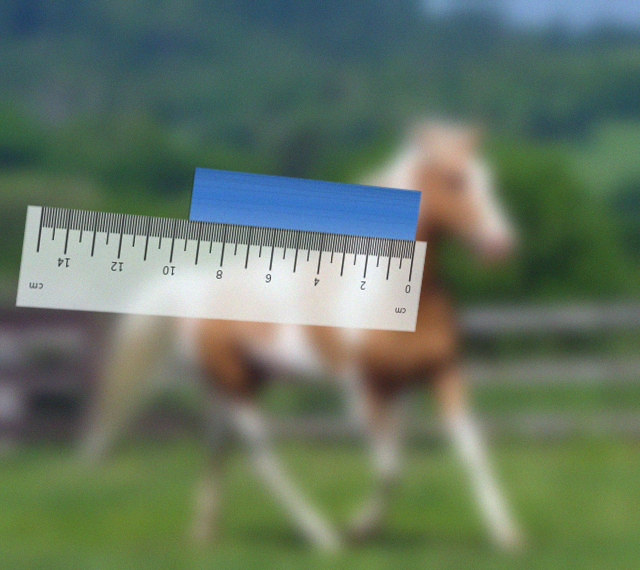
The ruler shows 9.5 cm
